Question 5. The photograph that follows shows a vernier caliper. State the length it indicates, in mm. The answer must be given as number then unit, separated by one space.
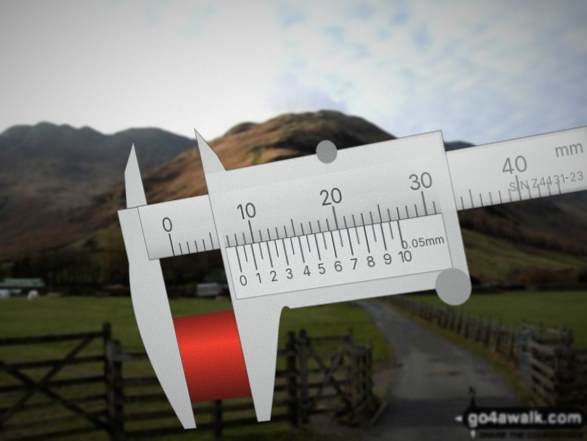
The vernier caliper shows 7.8 mm
